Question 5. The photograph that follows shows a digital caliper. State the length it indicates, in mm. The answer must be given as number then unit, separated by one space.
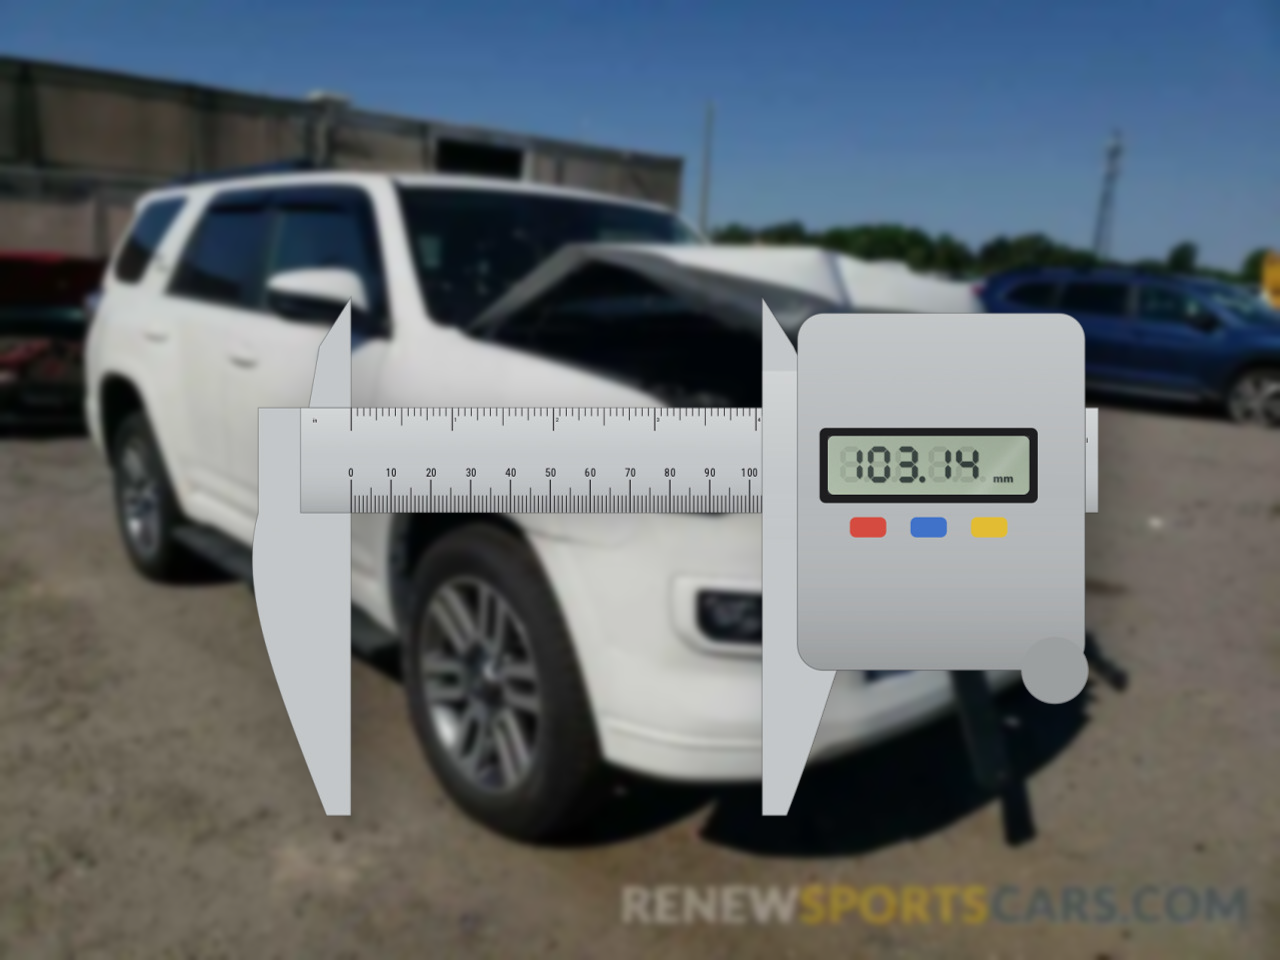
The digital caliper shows 103.14 mm
